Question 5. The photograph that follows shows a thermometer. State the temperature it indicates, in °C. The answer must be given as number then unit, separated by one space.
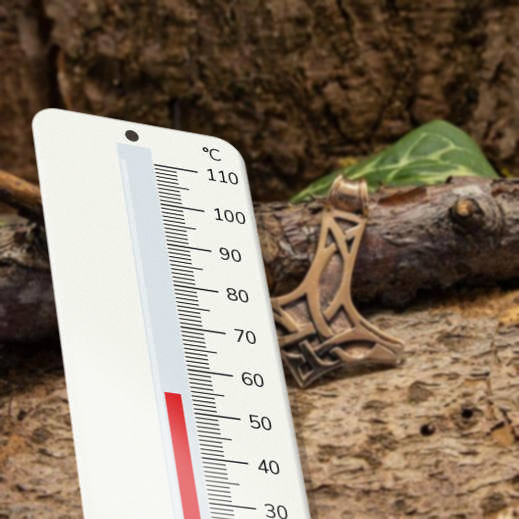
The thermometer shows 54 °C
